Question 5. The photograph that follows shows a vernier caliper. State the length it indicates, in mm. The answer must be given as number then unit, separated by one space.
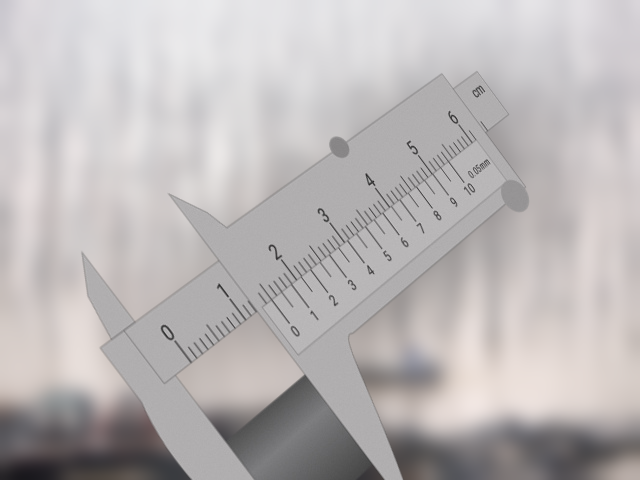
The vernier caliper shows 15.0 mm
